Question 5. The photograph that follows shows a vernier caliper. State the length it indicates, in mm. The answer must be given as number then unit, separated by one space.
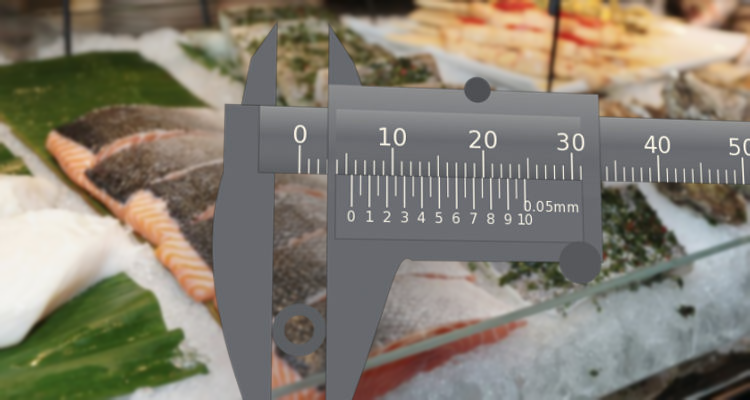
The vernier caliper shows 5.6 mm
